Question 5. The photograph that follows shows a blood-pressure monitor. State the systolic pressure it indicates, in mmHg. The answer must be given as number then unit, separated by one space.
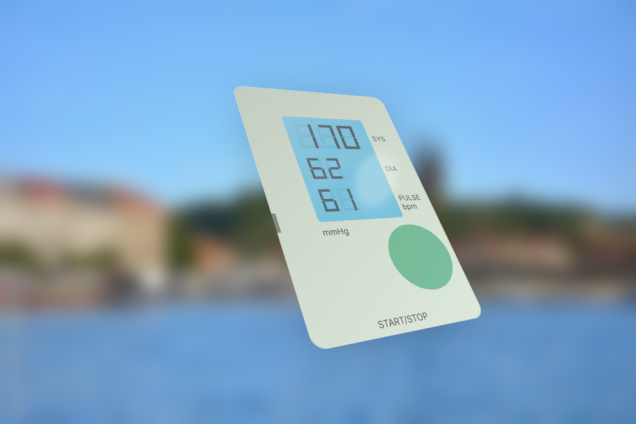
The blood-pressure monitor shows 170 mmHg
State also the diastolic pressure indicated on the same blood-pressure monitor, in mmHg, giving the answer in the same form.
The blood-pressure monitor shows 62 mmHg
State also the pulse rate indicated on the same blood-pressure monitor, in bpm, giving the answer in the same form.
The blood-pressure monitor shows 61 bpm
